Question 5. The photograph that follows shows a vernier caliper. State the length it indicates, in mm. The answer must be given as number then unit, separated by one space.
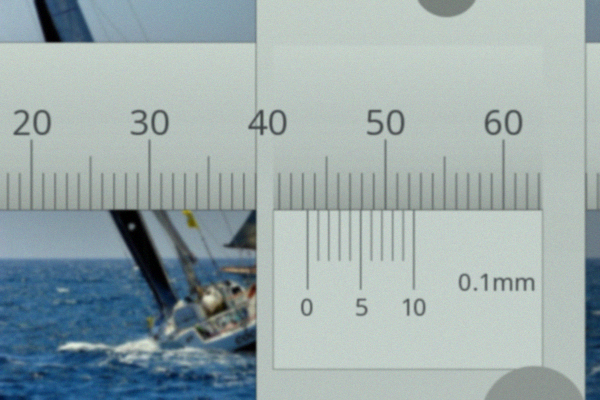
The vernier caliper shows 43.4 mm
